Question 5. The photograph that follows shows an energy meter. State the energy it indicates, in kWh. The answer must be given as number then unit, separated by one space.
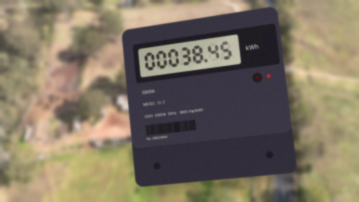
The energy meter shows 38.45 kWh
